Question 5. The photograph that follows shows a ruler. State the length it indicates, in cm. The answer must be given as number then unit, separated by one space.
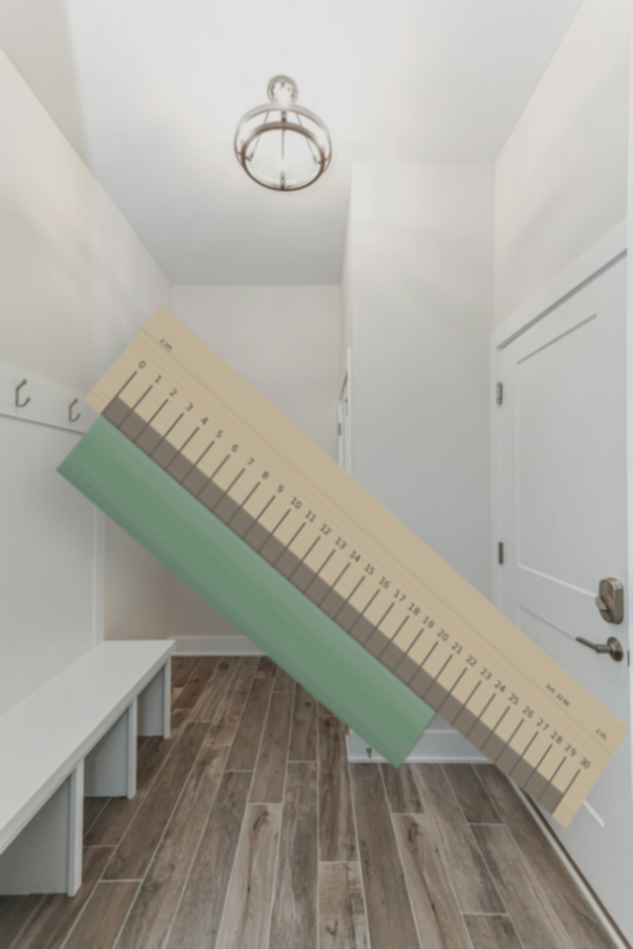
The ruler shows 22 cm
